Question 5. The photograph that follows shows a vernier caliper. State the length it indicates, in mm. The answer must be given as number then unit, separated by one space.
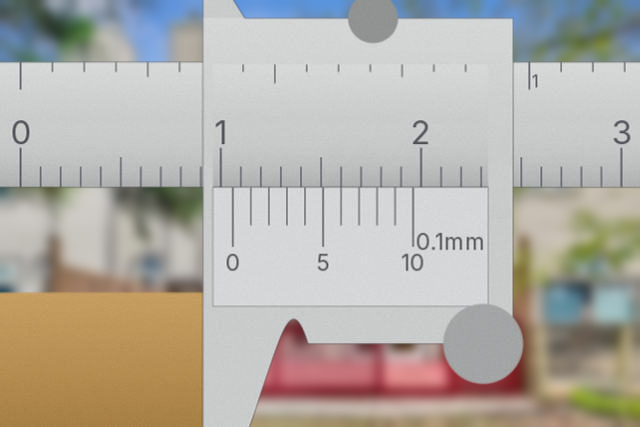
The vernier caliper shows 10.6 mm
